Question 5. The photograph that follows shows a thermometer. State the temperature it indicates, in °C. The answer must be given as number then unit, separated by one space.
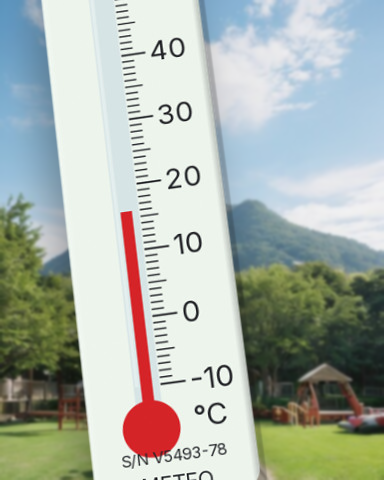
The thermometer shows 16 °C
